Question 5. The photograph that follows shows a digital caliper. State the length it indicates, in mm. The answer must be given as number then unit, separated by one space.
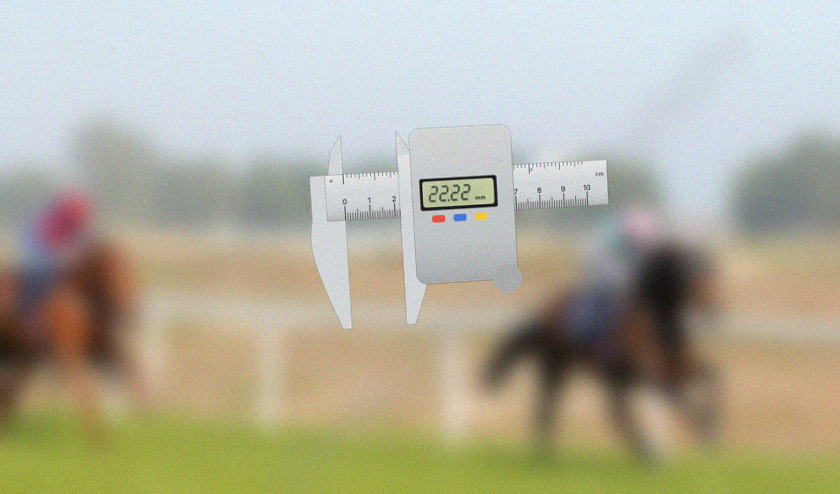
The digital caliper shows 22.22 mm
